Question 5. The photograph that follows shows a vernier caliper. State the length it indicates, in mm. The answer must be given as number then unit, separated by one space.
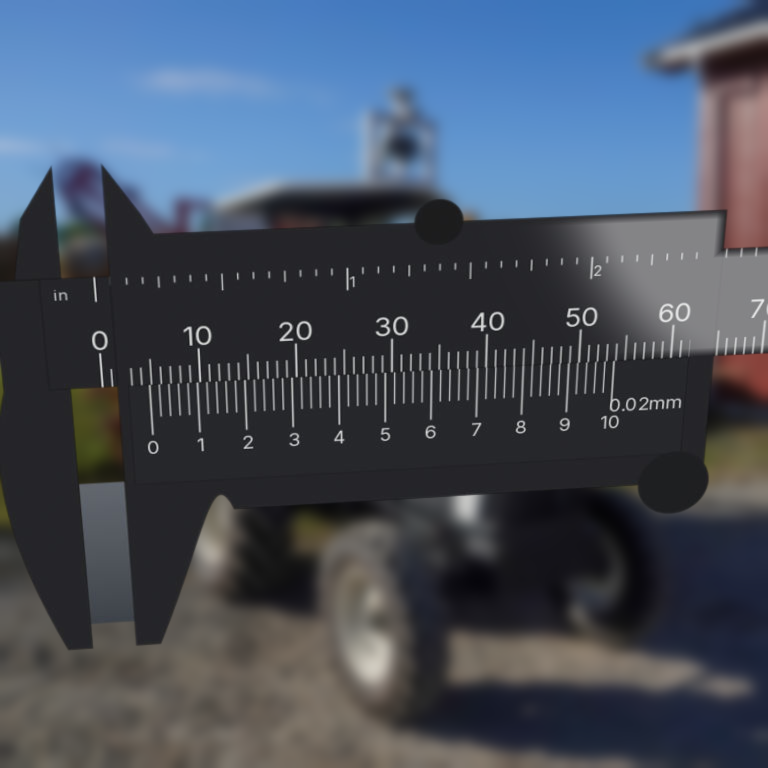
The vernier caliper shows 4.8 mm
